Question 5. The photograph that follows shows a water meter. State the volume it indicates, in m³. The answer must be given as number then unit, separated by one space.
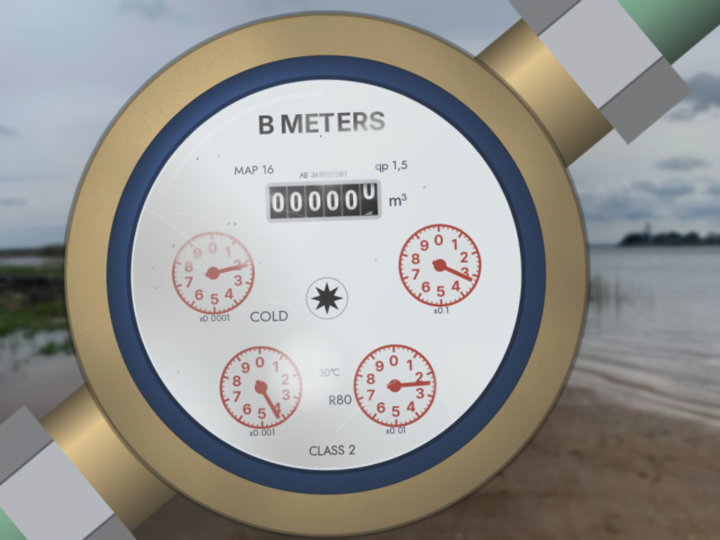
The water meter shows 0.3242 m³
